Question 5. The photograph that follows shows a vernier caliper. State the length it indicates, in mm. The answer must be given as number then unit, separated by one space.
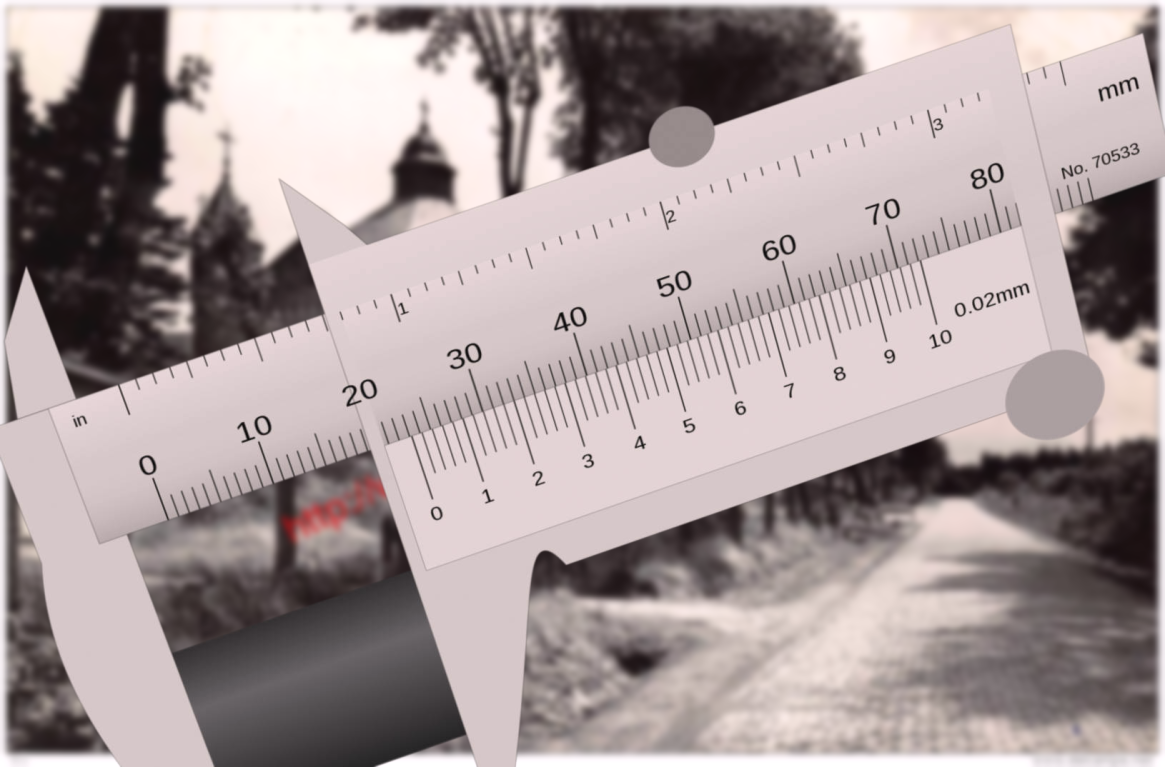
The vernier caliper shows 23.2 mm
